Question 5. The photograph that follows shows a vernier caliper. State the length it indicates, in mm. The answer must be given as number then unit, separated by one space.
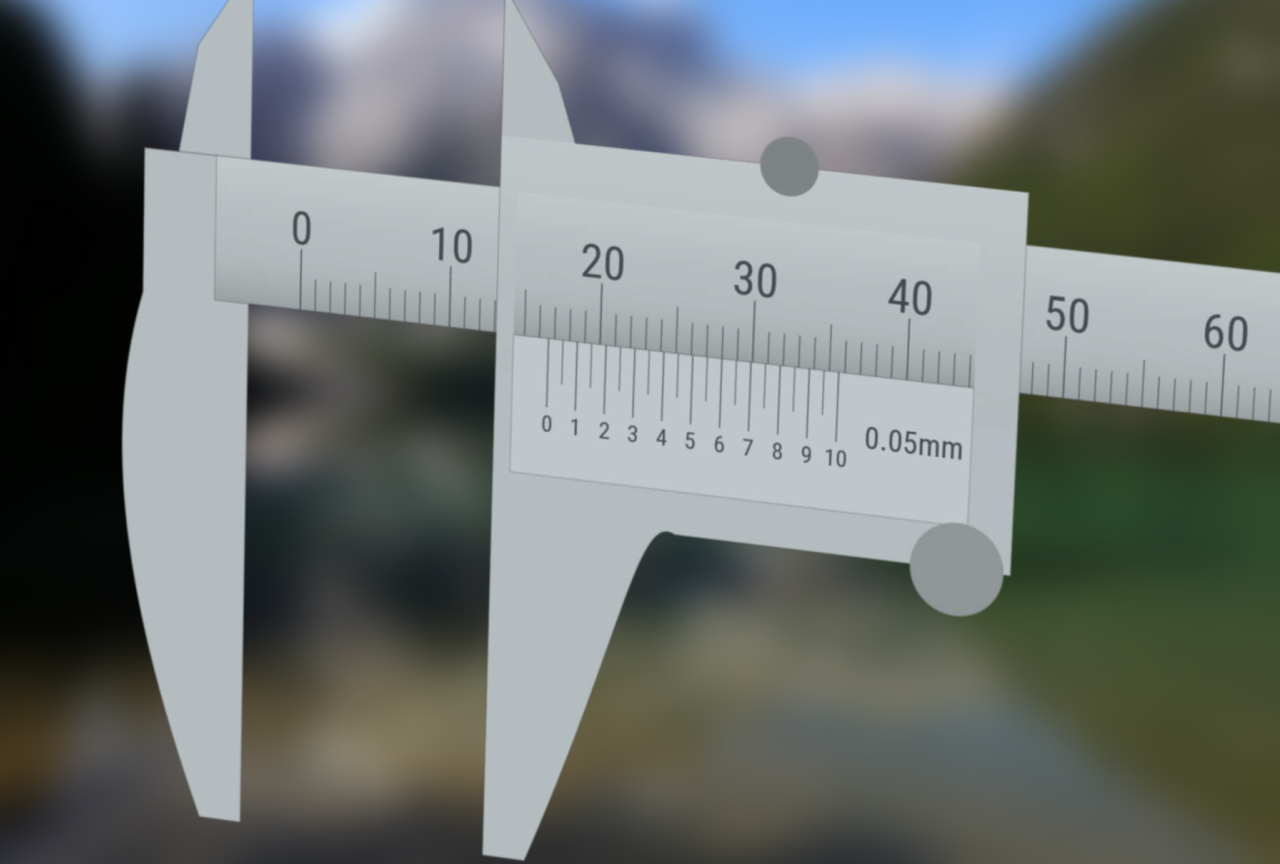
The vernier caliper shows 16.6 mm
